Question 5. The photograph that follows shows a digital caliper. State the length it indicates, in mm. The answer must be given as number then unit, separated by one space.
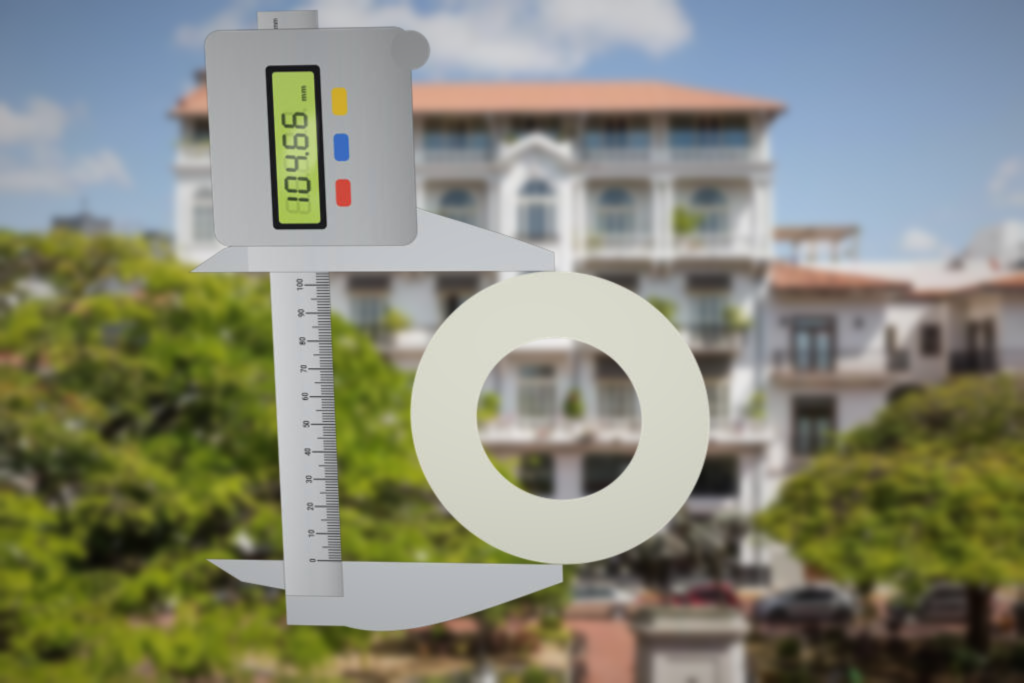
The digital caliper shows 104.66 mm
